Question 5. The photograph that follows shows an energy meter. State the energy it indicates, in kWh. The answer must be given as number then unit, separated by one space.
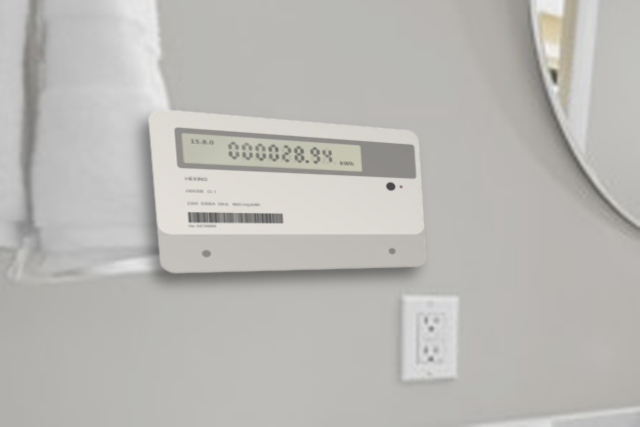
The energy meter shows 28.94 kWh
